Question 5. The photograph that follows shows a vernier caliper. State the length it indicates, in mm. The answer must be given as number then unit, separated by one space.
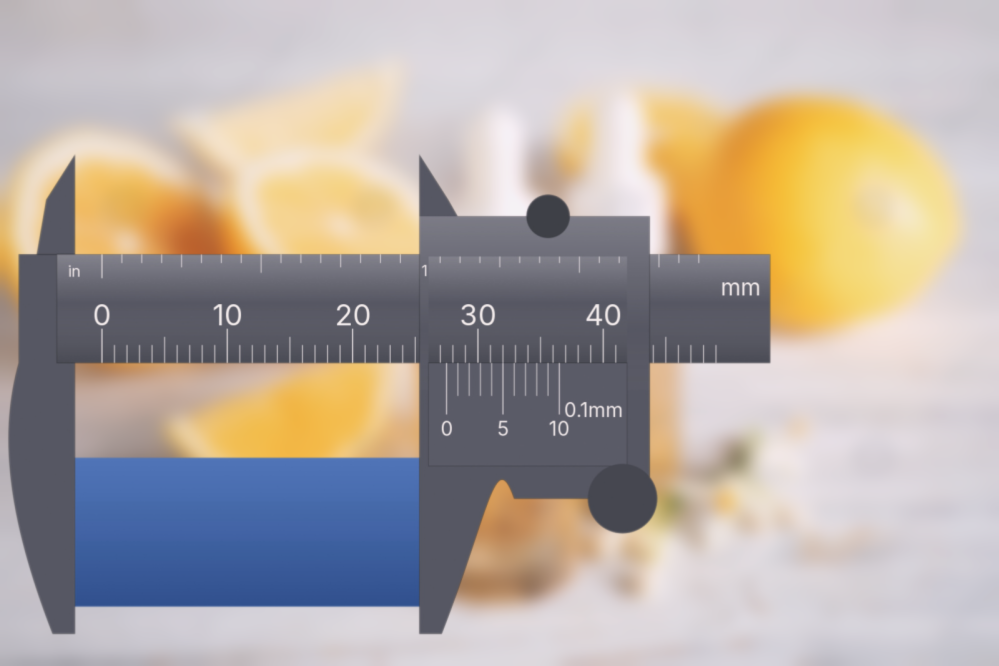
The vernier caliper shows 27.5 mm
